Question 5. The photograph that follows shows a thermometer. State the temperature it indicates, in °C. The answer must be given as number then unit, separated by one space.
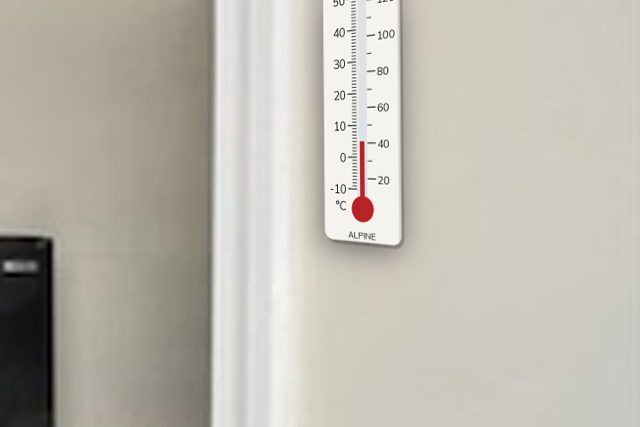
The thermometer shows 5 °C
